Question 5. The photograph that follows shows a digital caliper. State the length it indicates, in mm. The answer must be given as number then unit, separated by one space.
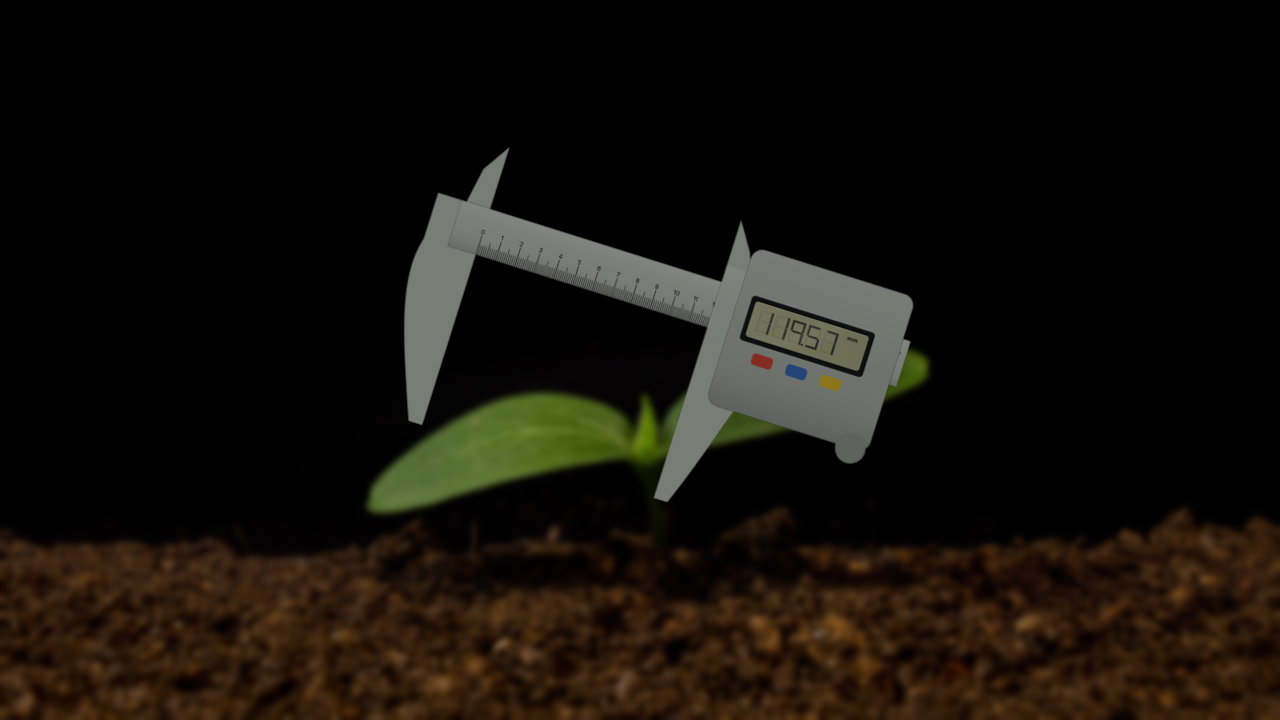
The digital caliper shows 119.57 mm
